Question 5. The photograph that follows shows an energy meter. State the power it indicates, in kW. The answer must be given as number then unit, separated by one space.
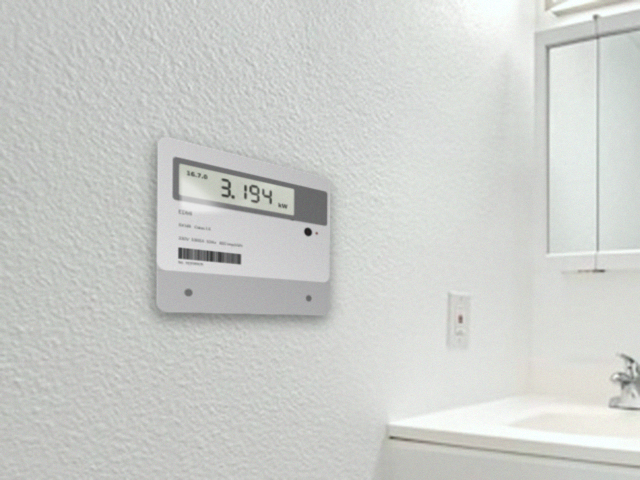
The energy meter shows 3.194 kW
